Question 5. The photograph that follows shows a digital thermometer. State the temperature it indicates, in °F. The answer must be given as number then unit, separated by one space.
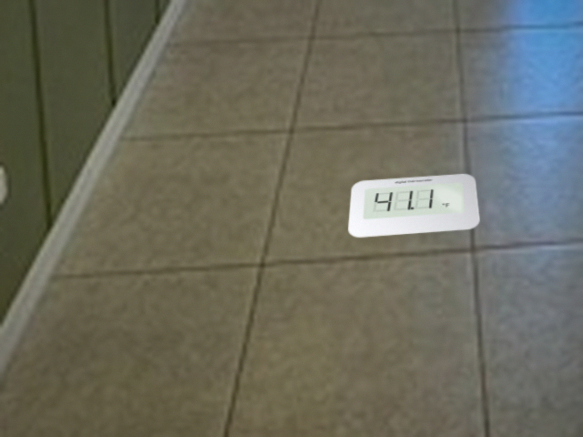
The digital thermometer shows 41.1 °F
